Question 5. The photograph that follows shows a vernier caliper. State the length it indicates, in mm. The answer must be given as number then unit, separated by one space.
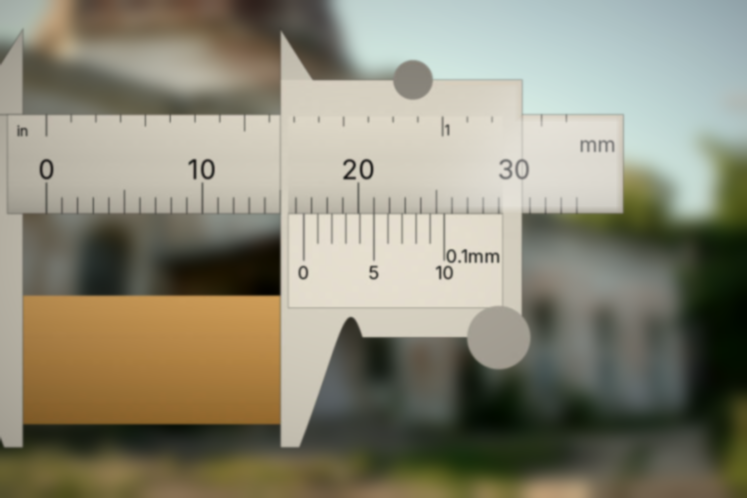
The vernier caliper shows 16.5 mm
